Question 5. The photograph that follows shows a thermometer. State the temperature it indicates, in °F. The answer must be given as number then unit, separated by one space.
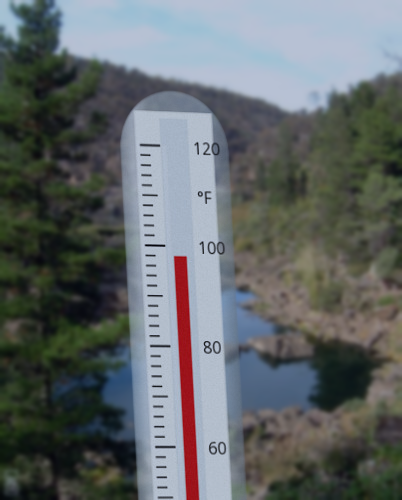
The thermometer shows 98 °F
